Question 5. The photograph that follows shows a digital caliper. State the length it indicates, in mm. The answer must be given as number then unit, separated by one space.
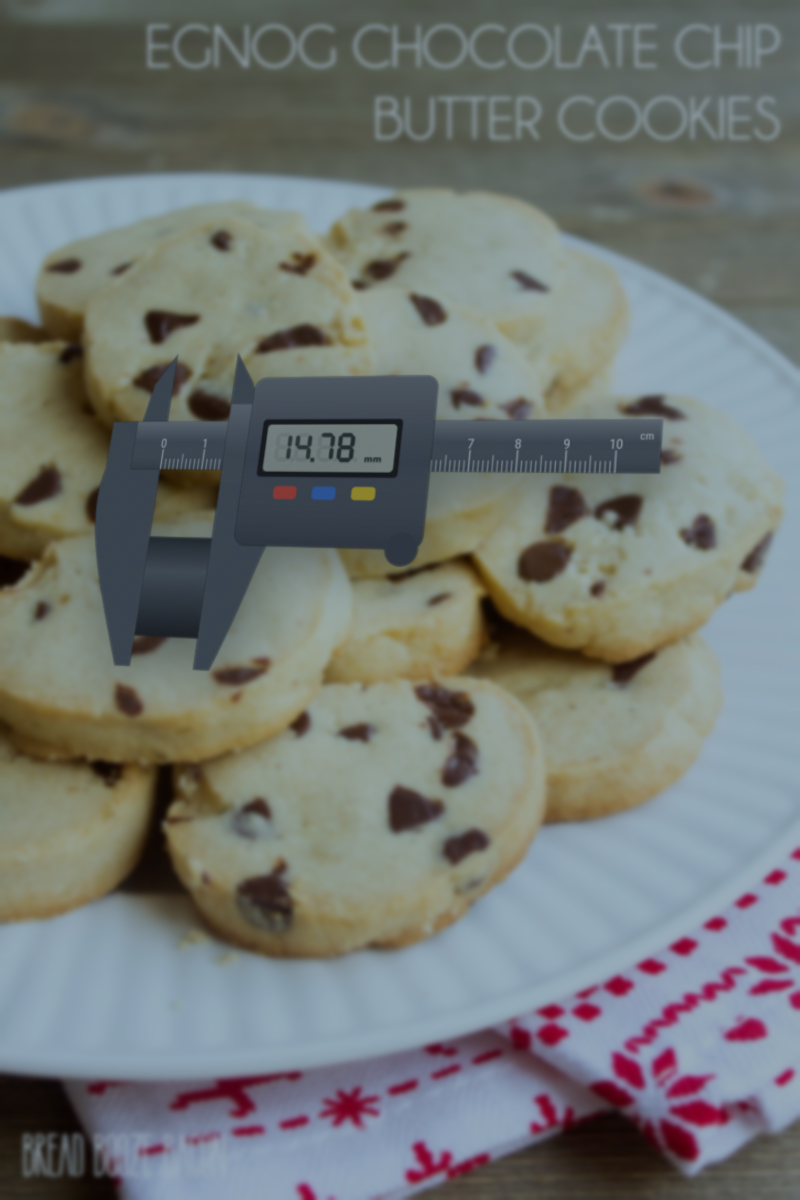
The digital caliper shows 14.78 mm
